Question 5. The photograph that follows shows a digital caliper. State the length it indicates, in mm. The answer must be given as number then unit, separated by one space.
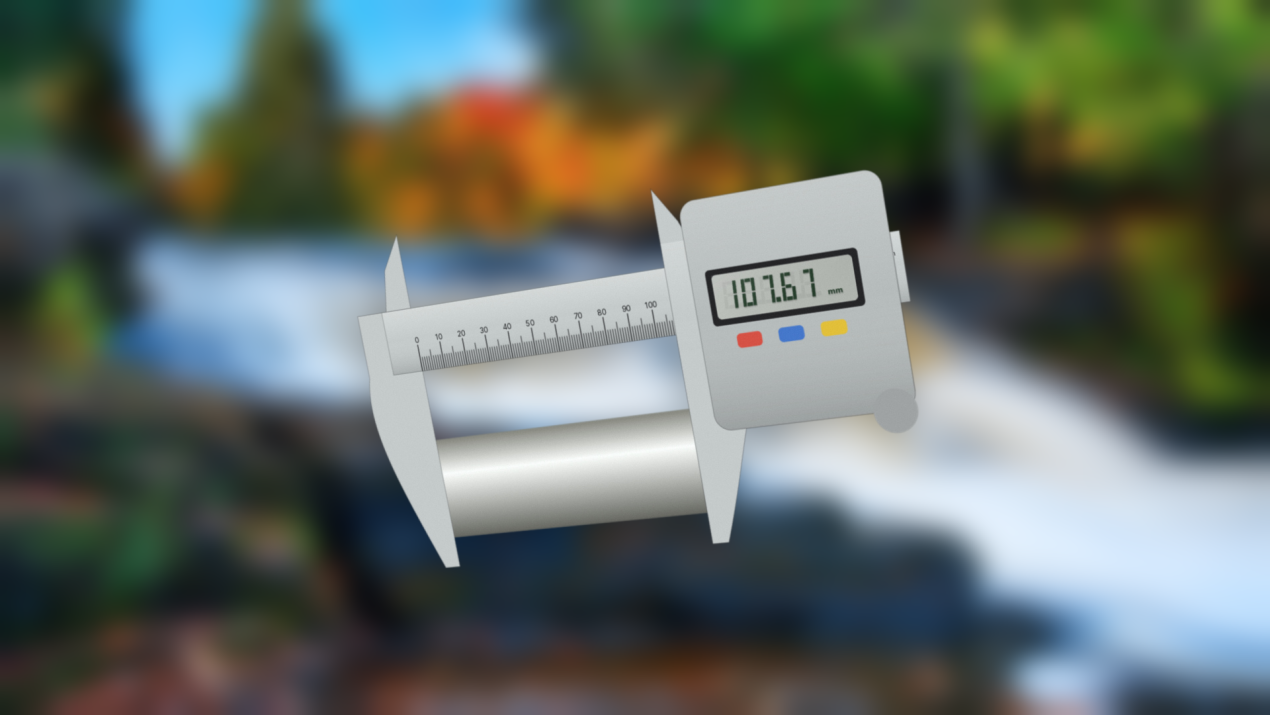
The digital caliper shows 107.67 mm
